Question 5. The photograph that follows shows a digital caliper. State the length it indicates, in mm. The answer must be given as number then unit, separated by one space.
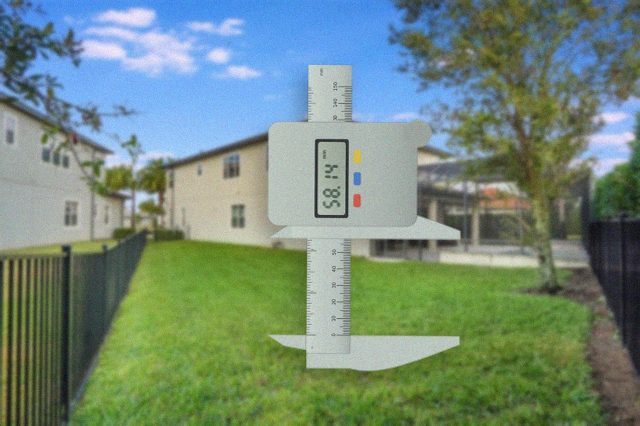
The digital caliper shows 58.14 mm
